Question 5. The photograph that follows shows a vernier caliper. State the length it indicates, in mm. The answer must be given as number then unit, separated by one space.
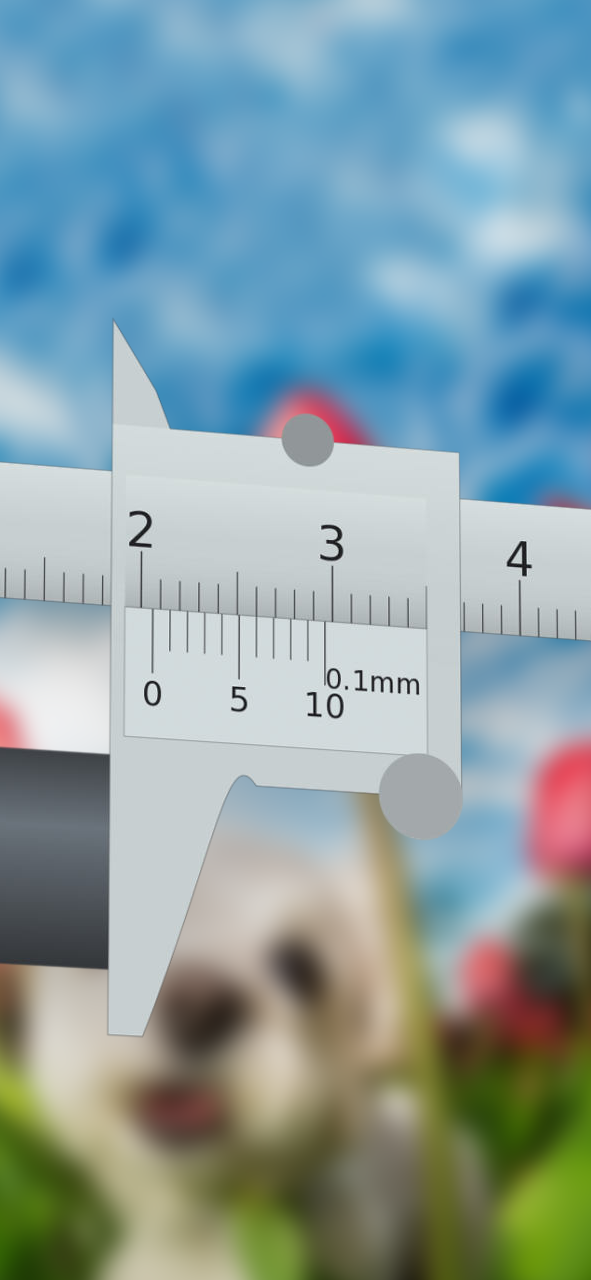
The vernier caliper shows 20.6 mm
